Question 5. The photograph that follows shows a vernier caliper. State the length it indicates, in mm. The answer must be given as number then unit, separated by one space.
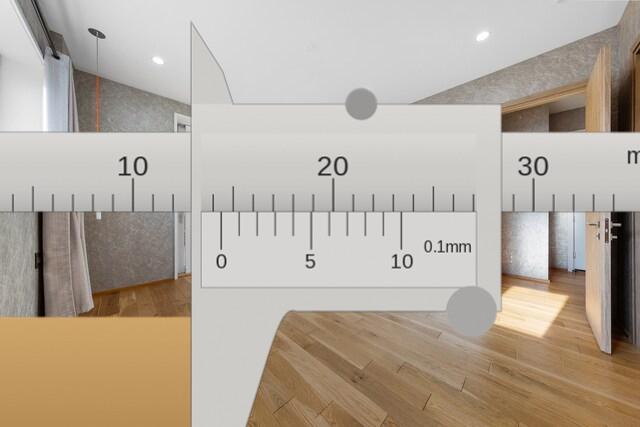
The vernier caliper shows 14.4 mm
